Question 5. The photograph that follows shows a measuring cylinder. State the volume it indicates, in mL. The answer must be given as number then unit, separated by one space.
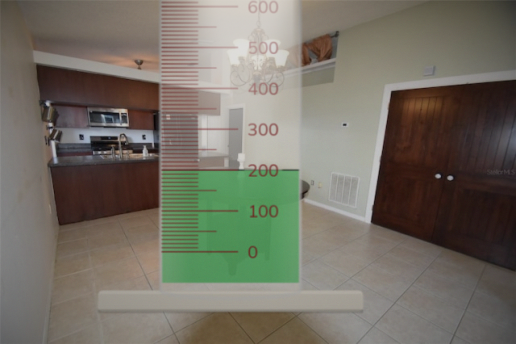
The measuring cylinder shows 200 mL
